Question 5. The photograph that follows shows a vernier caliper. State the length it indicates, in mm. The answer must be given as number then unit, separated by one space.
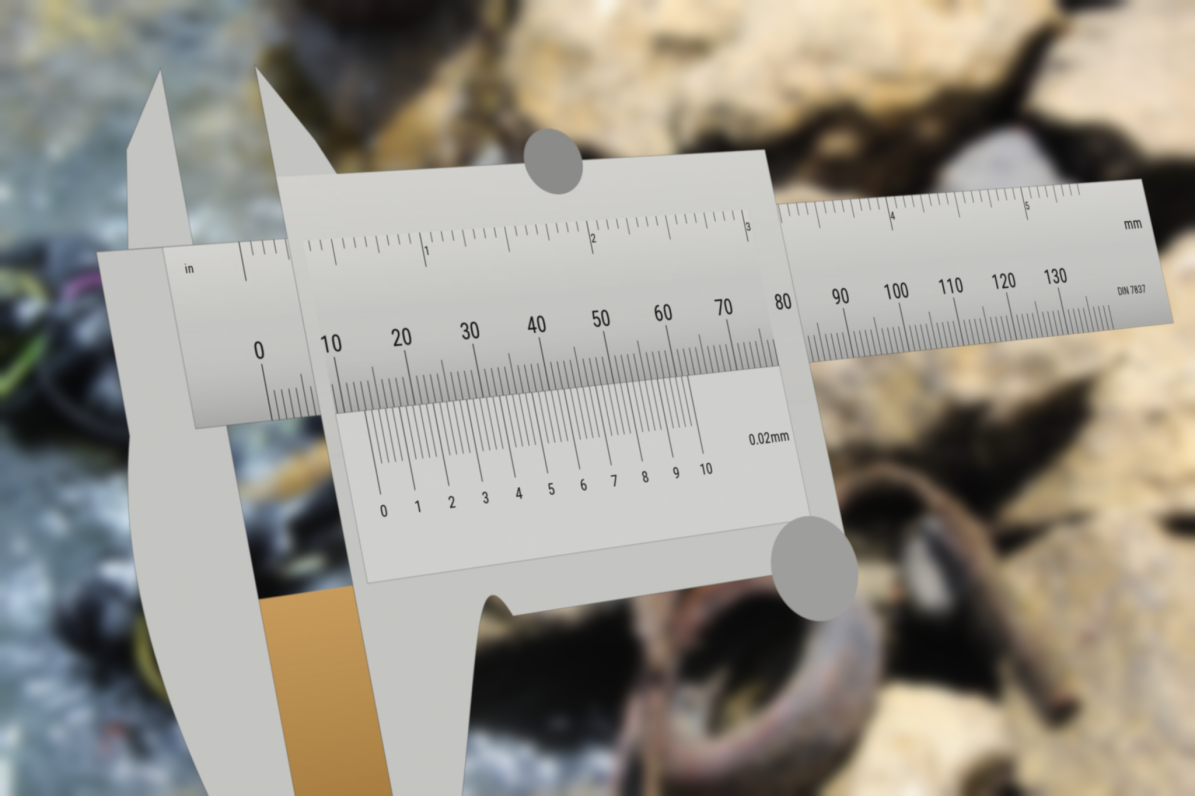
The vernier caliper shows 12.8 mm
